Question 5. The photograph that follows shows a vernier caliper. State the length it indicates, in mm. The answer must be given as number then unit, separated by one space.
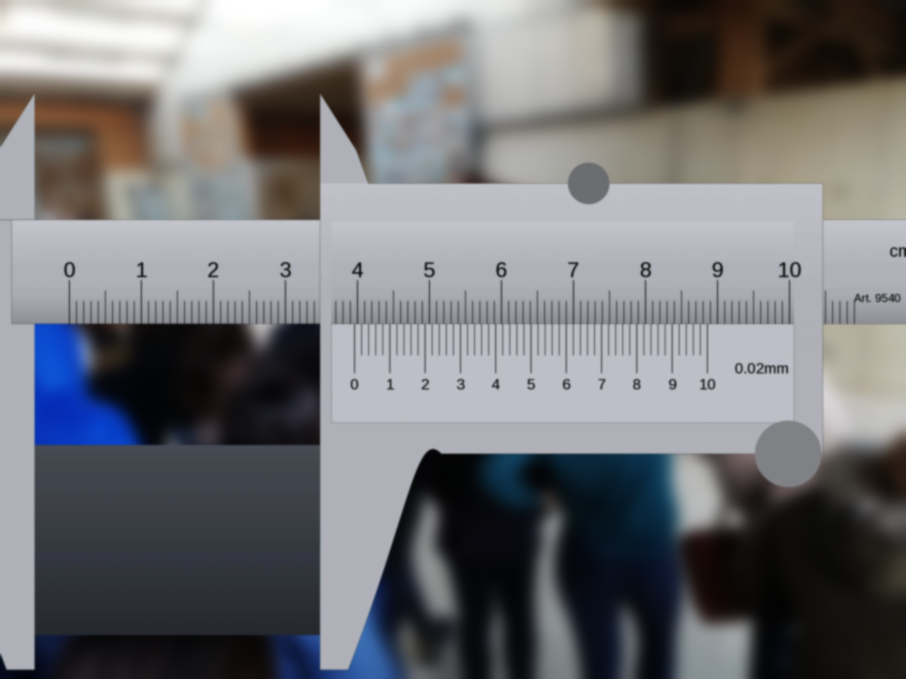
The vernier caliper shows 39.6 mm
